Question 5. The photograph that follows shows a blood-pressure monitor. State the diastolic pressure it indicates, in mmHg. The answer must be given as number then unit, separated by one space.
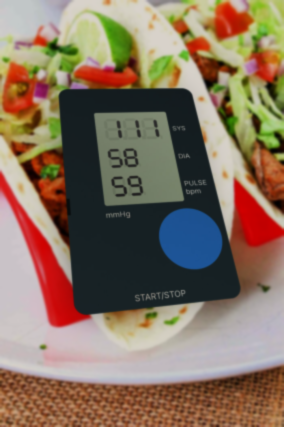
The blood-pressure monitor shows 58 mmHg
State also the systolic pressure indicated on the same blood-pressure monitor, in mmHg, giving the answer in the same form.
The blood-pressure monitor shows 111 mmHg
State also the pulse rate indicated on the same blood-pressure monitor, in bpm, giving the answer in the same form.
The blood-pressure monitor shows 59 bpm
